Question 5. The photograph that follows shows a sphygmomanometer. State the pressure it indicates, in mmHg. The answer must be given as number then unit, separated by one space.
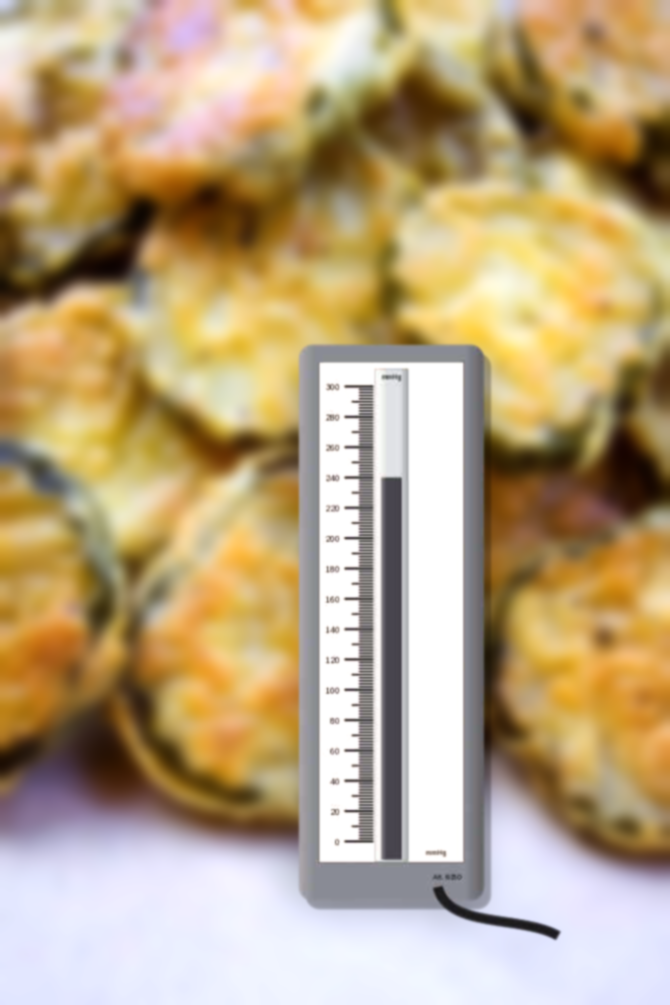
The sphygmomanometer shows 240 mmHg
